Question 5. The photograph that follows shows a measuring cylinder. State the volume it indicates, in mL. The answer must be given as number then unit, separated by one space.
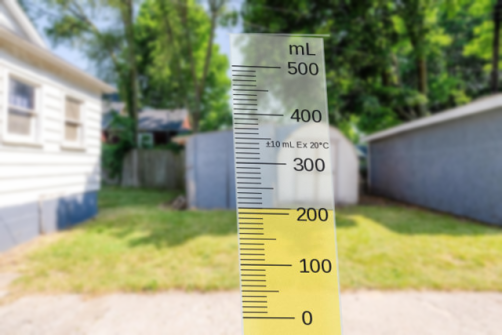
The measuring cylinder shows 210 mL
